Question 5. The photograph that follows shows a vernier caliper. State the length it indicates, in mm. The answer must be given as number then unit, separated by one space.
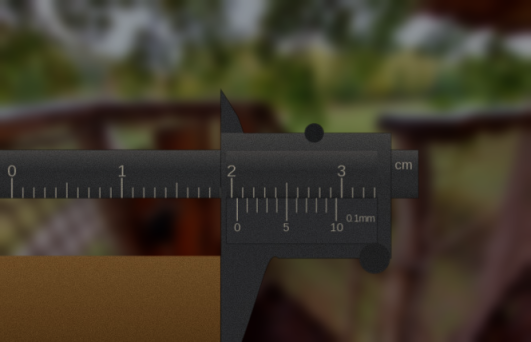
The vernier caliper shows 20.5 mm
